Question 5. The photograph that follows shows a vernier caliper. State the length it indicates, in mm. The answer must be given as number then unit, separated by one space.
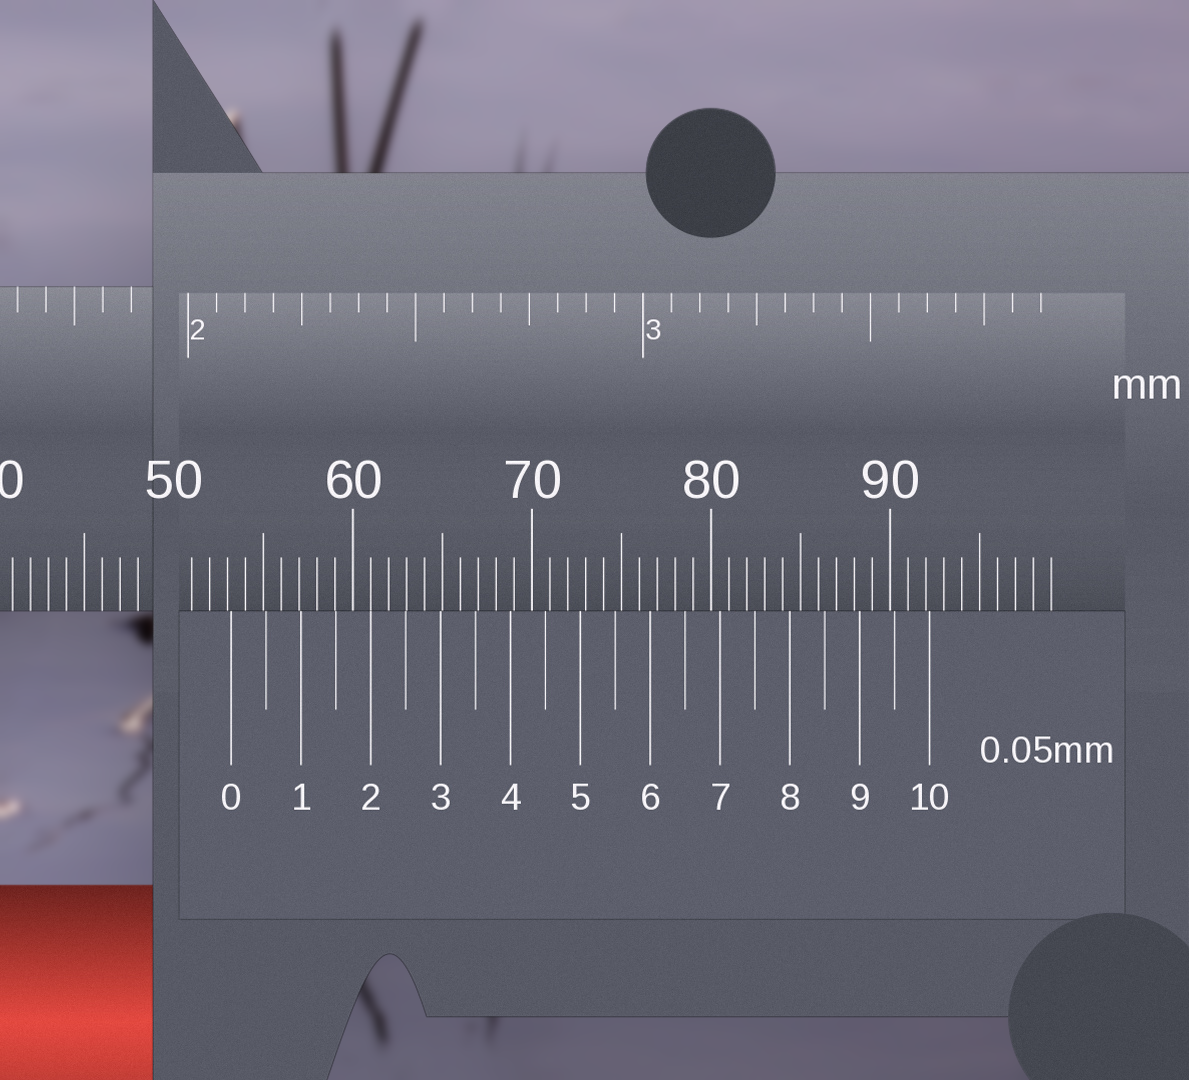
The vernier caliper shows 53.2 mm
